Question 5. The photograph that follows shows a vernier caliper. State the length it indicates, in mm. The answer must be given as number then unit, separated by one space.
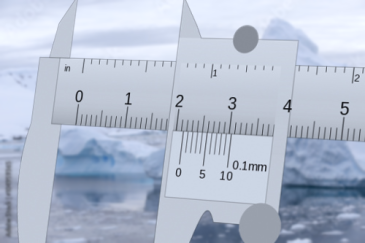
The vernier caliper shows 21.4 mm
